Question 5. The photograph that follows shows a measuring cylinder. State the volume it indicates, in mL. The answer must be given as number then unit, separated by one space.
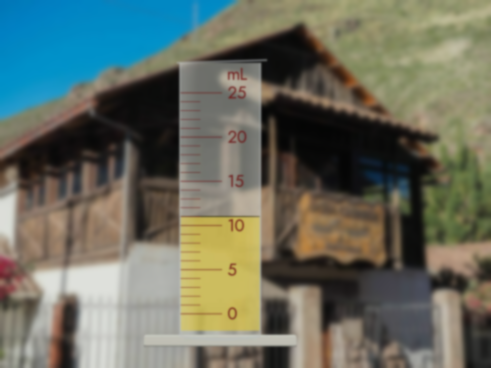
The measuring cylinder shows 11 mL
